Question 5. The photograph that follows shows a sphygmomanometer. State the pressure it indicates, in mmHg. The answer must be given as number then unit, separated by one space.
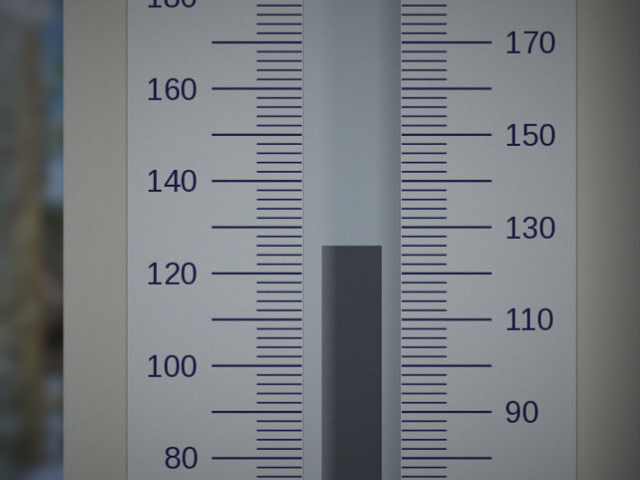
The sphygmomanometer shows 126 mmHg
